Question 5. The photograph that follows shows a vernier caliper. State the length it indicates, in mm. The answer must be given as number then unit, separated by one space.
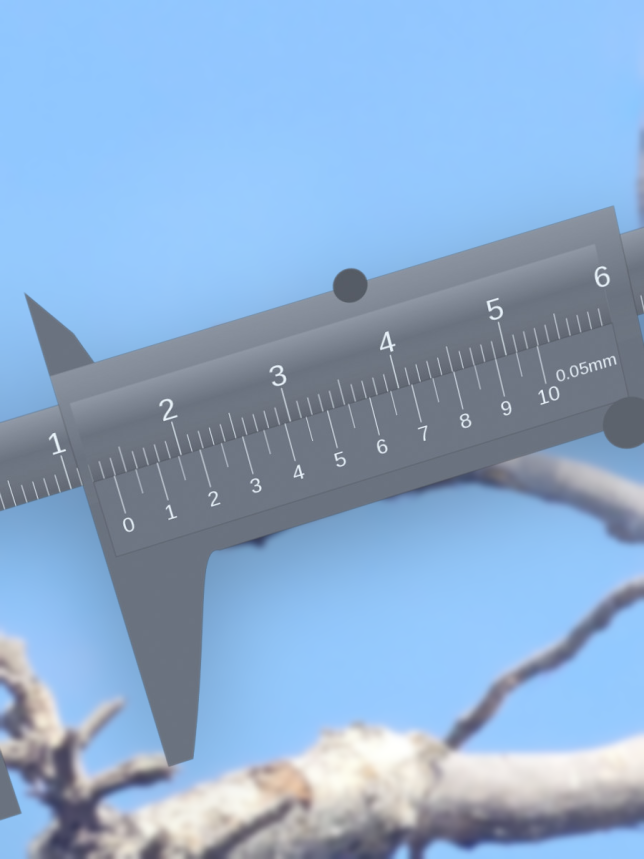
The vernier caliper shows 13.9 mm
